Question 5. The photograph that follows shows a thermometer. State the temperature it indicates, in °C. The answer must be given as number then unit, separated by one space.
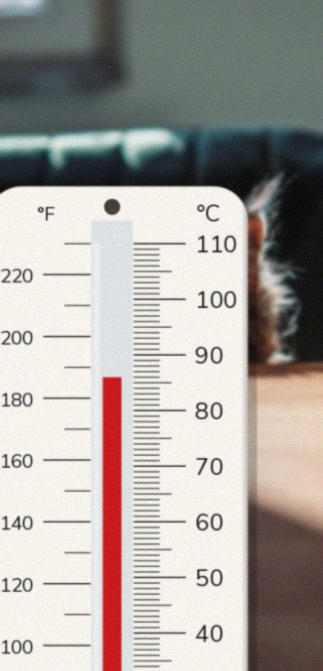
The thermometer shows 86 °C
